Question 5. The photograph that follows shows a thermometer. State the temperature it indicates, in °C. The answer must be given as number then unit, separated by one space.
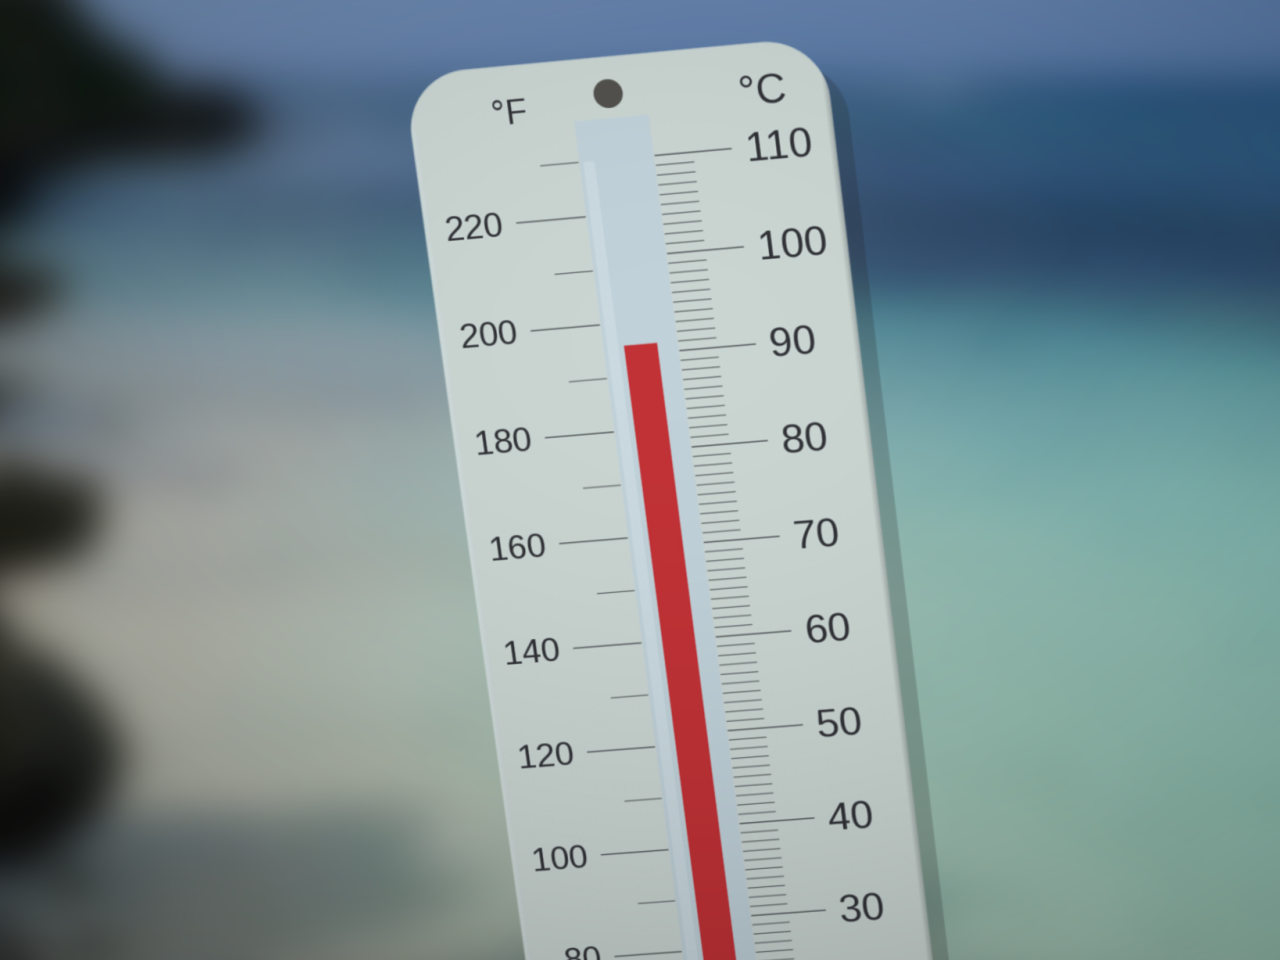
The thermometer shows 91 °C
